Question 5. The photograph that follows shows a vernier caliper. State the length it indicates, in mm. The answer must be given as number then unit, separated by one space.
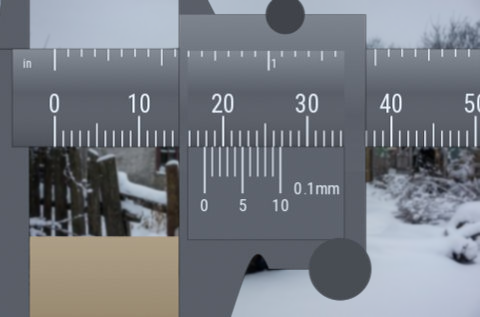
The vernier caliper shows 17.8 mm
